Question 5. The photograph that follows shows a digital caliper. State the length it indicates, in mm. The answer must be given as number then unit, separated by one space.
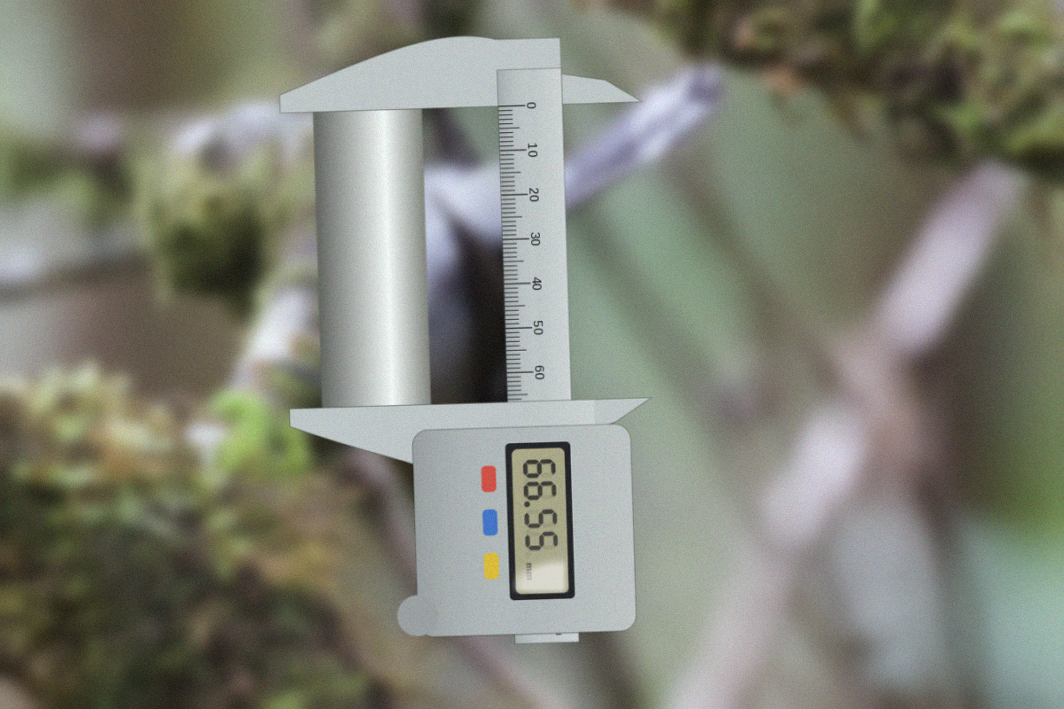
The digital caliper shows 66.55 mm
